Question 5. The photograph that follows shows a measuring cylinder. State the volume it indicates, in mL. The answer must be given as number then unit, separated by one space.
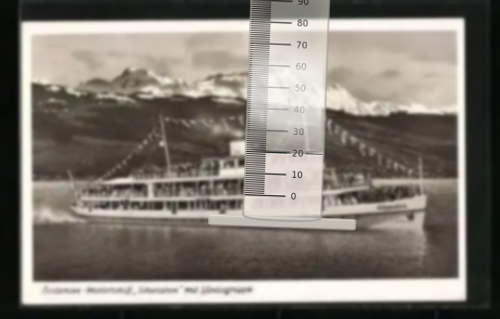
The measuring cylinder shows 20 mL
